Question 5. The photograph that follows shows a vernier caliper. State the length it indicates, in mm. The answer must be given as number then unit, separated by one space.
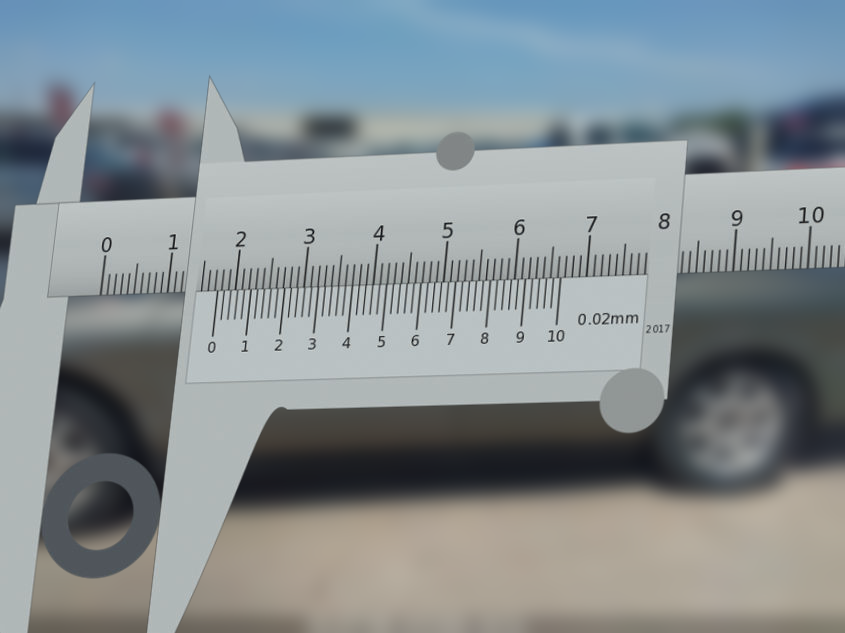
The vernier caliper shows 17.4 mm
